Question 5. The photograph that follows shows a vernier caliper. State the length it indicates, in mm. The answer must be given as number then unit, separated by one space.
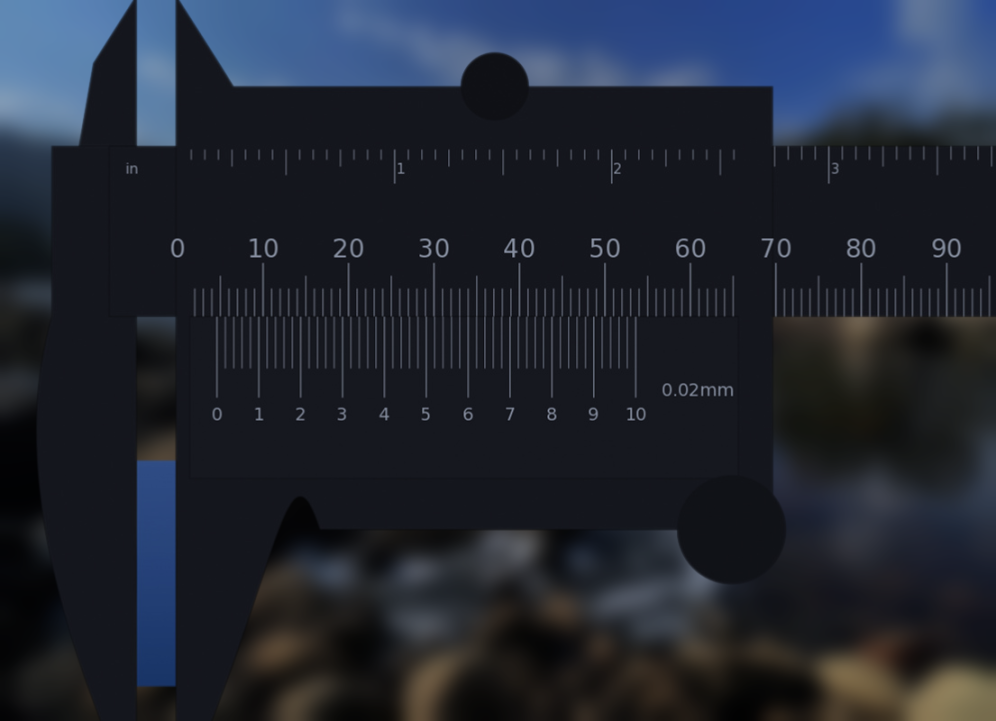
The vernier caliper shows 4.6 mm
